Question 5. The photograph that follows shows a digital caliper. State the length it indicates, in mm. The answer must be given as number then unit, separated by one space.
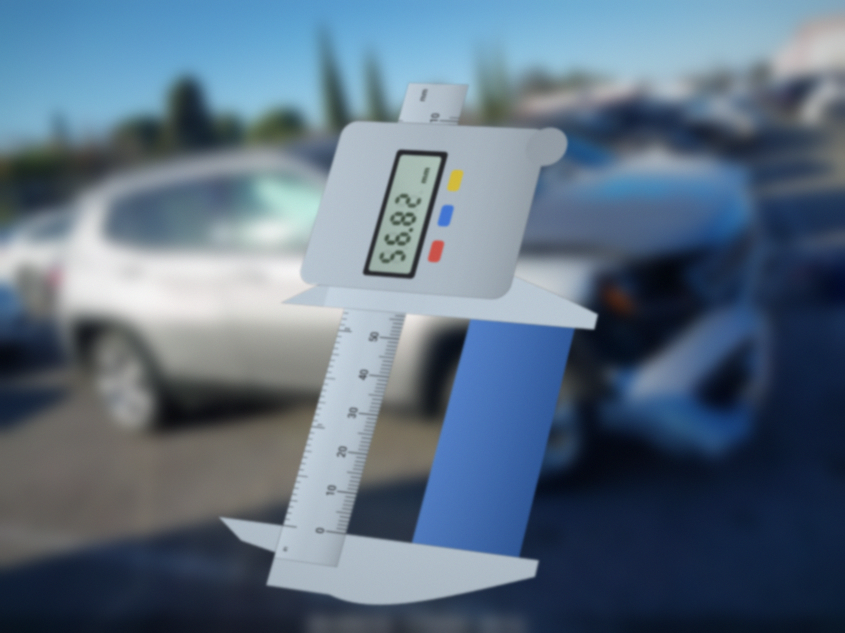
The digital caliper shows 56.82 mm
